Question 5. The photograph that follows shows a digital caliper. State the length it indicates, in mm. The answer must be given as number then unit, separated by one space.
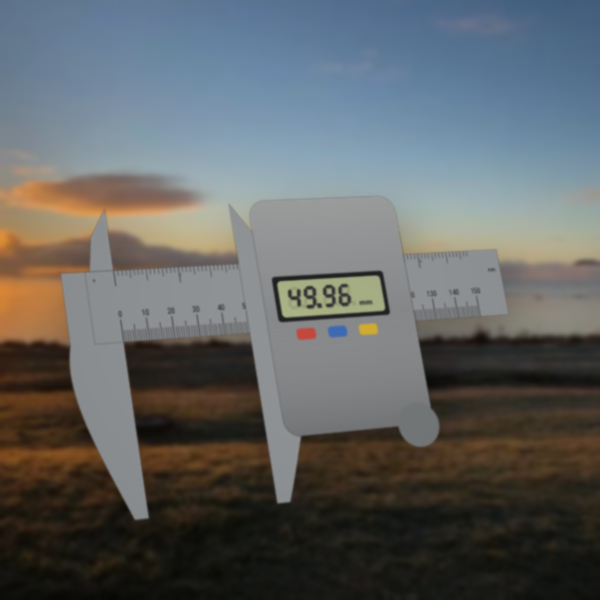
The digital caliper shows 49.96 mm
